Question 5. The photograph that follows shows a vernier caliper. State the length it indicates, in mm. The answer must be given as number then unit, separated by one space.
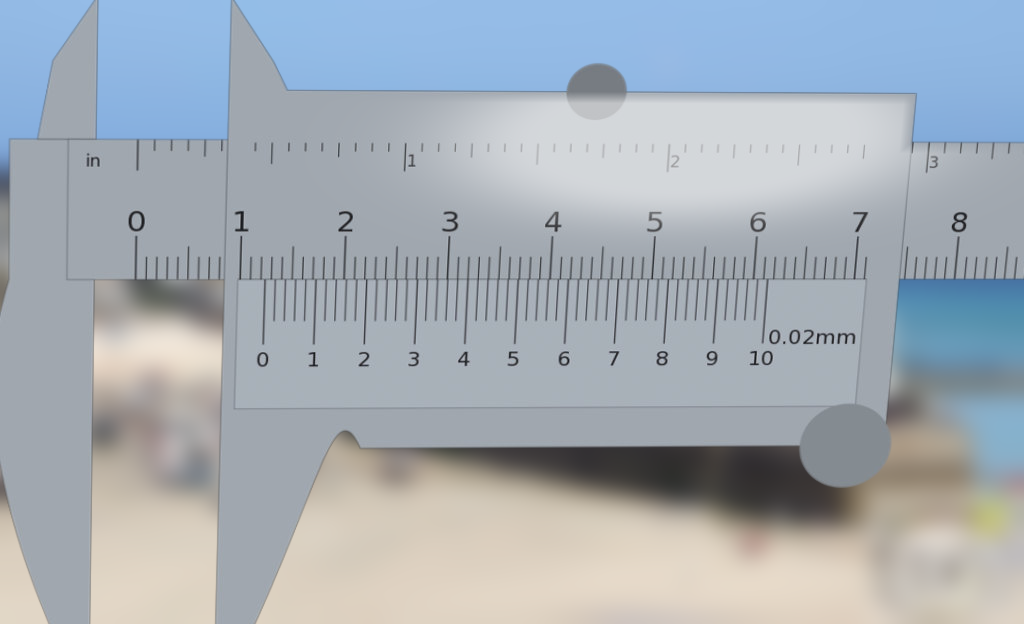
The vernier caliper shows 12.4 mm
